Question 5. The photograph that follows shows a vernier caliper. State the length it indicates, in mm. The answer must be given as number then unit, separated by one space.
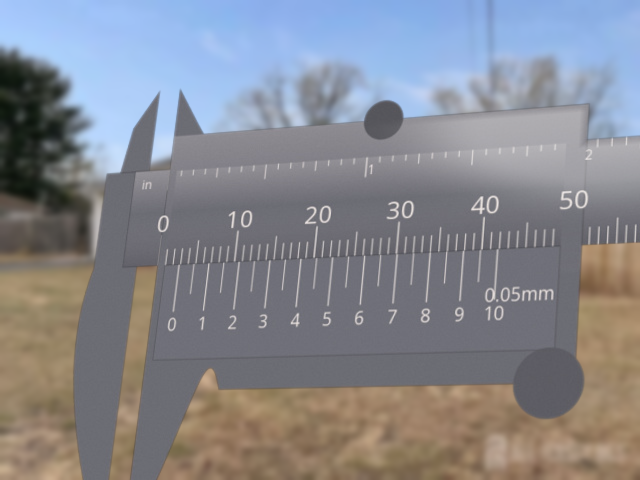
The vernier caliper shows 2.8 mm
